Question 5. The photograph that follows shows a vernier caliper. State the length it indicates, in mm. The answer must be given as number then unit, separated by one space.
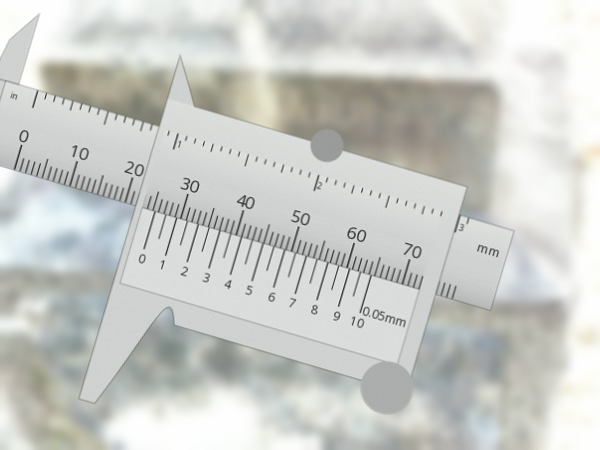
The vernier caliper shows 25.4 mm
